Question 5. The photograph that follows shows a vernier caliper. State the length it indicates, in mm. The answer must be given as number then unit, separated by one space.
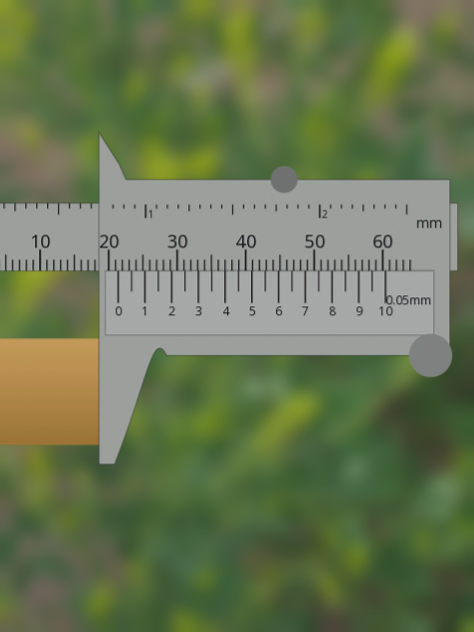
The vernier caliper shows 21.4 mm
